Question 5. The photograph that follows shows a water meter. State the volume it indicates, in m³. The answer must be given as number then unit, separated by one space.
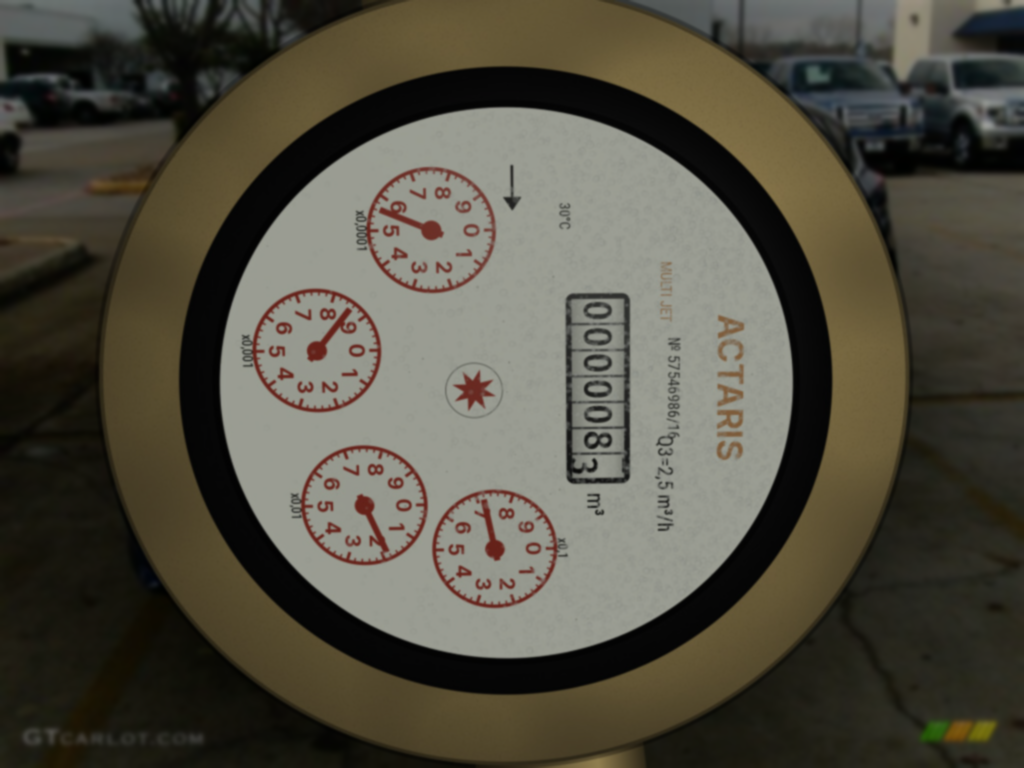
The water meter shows 82.7185 m³
